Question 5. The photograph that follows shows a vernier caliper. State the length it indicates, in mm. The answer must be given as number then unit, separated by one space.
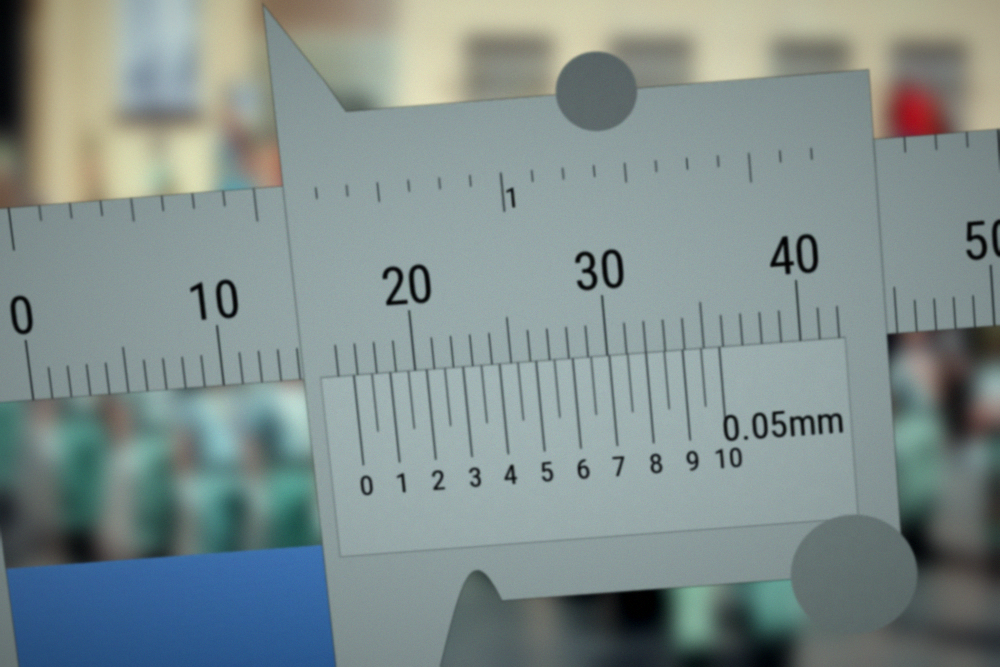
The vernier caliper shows 16.8 mm
